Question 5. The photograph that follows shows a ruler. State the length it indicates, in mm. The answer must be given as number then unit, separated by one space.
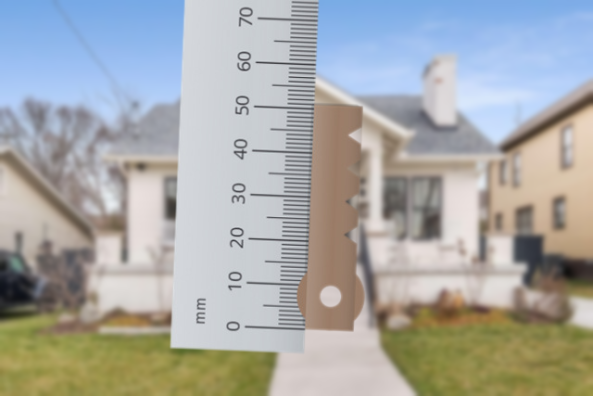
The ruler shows 51 mm
